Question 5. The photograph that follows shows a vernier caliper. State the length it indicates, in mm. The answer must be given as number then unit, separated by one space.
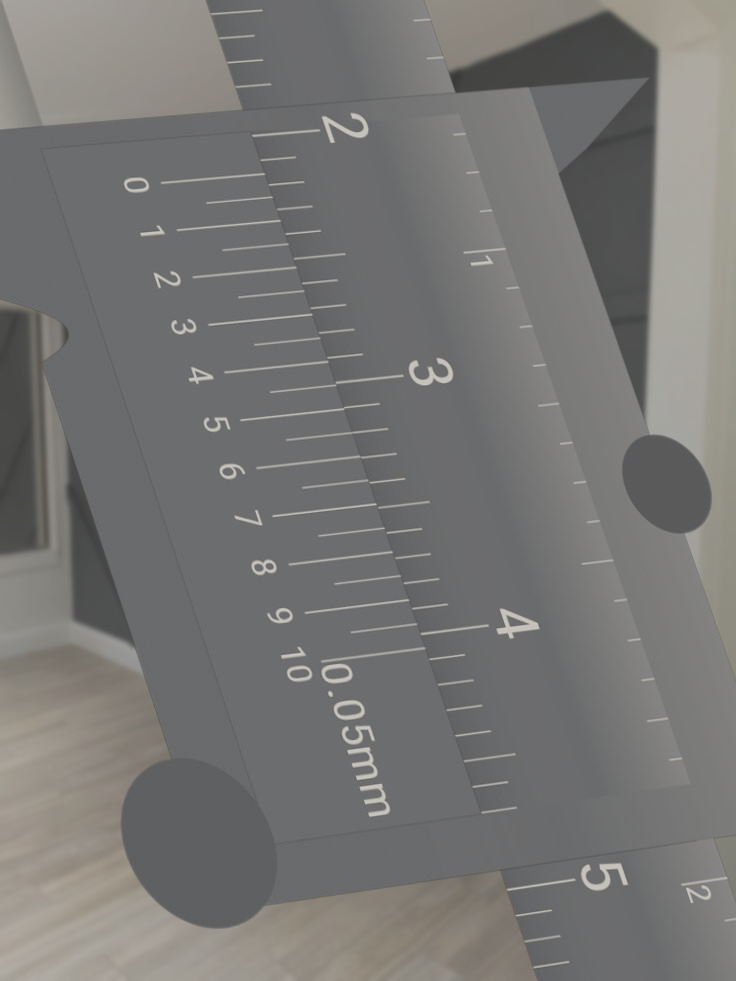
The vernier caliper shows 21.55 mm
